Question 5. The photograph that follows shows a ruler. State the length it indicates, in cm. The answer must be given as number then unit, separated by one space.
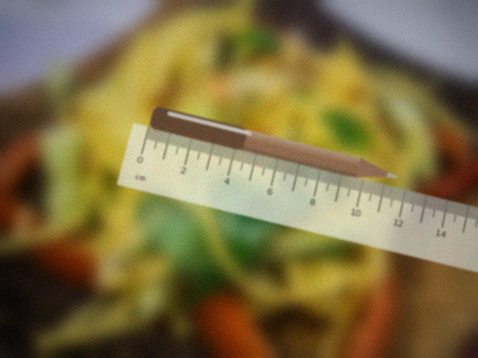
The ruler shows 11.5 cm
